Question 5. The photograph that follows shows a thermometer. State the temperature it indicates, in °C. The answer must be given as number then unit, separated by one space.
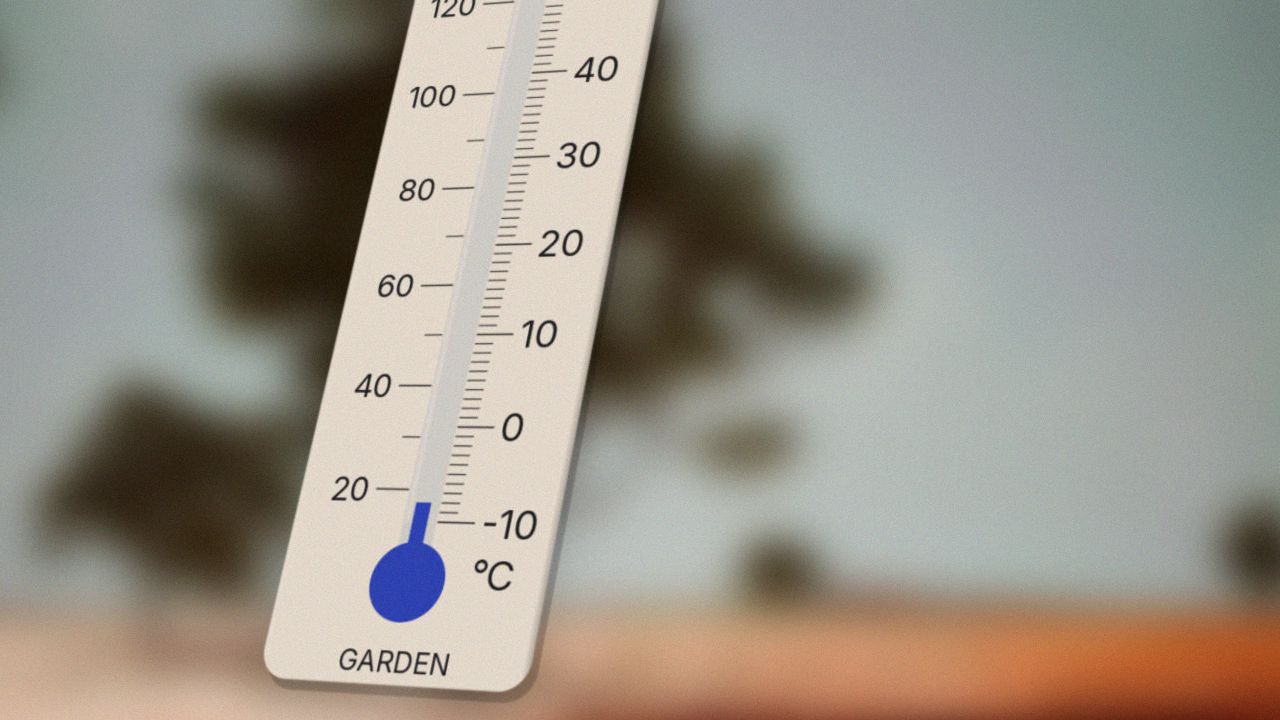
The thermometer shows -8 °C
